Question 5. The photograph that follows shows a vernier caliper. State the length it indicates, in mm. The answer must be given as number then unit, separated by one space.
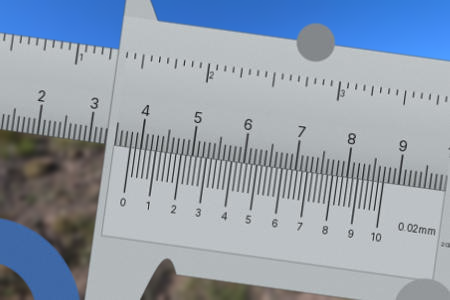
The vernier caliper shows 38.0 mm
